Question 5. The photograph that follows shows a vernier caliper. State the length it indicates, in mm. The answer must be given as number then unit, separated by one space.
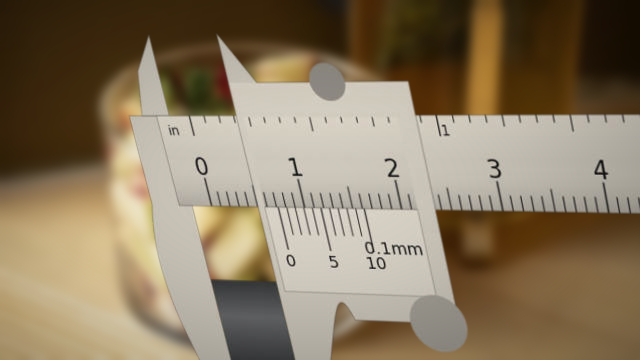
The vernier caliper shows 7.2 mm
